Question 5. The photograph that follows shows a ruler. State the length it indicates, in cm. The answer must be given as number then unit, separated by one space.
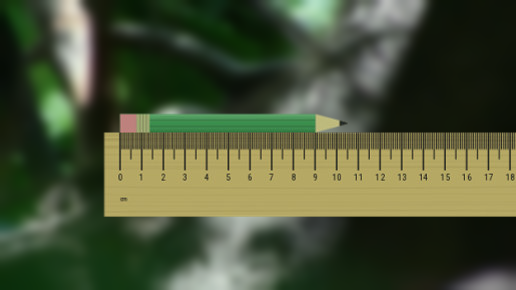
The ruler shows 10.5 cm
